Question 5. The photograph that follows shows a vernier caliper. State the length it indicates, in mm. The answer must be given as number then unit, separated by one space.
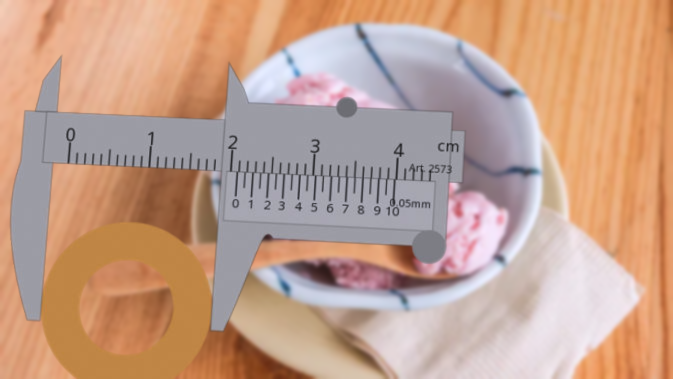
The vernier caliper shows 20.8 mm
